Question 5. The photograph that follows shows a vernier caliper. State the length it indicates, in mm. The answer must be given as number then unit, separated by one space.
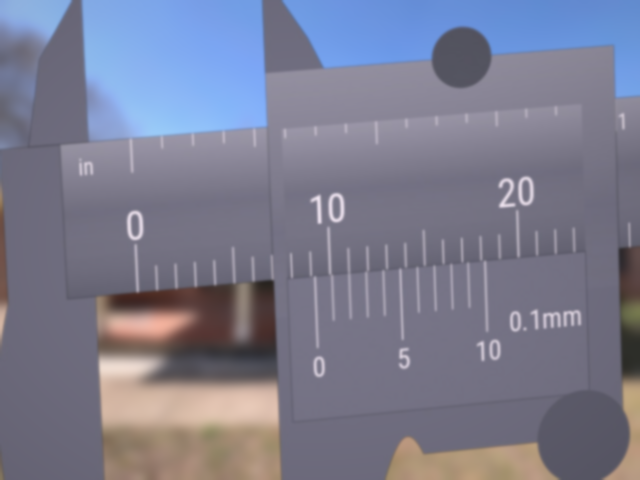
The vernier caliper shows 9.2 mm
